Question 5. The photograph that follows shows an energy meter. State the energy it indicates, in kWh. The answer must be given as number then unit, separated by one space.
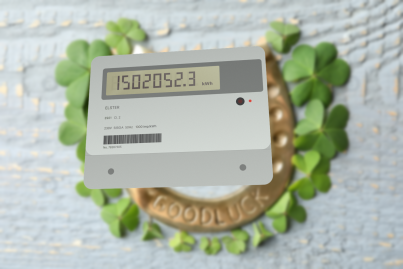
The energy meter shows 1502052.3 kWh
